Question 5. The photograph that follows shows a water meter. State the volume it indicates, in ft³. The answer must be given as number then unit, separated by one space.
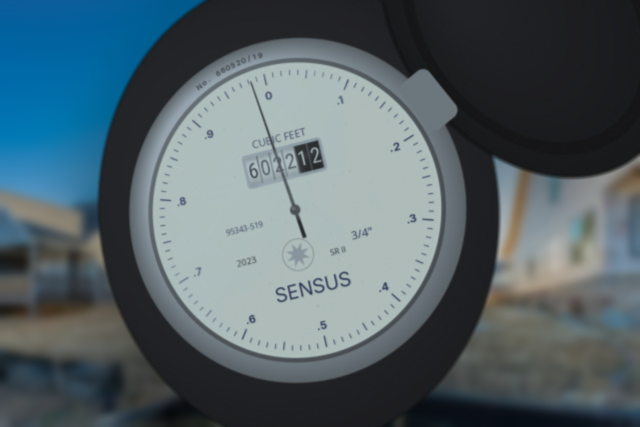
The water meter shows 602211.98 ft³
